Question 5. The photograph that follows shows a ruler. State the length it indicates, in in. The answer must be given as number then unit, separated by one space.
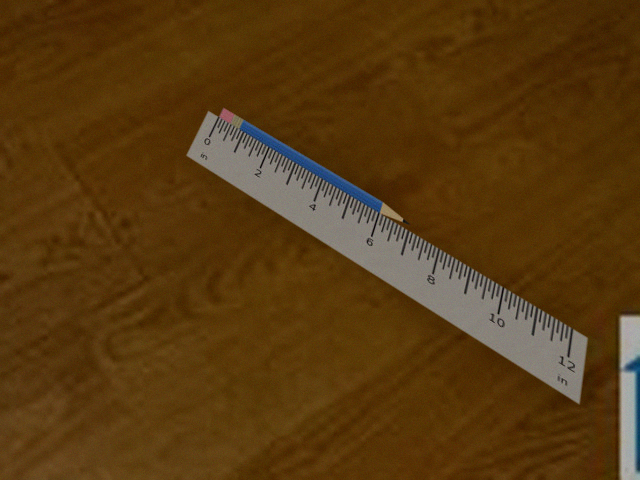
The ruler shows 7 in
